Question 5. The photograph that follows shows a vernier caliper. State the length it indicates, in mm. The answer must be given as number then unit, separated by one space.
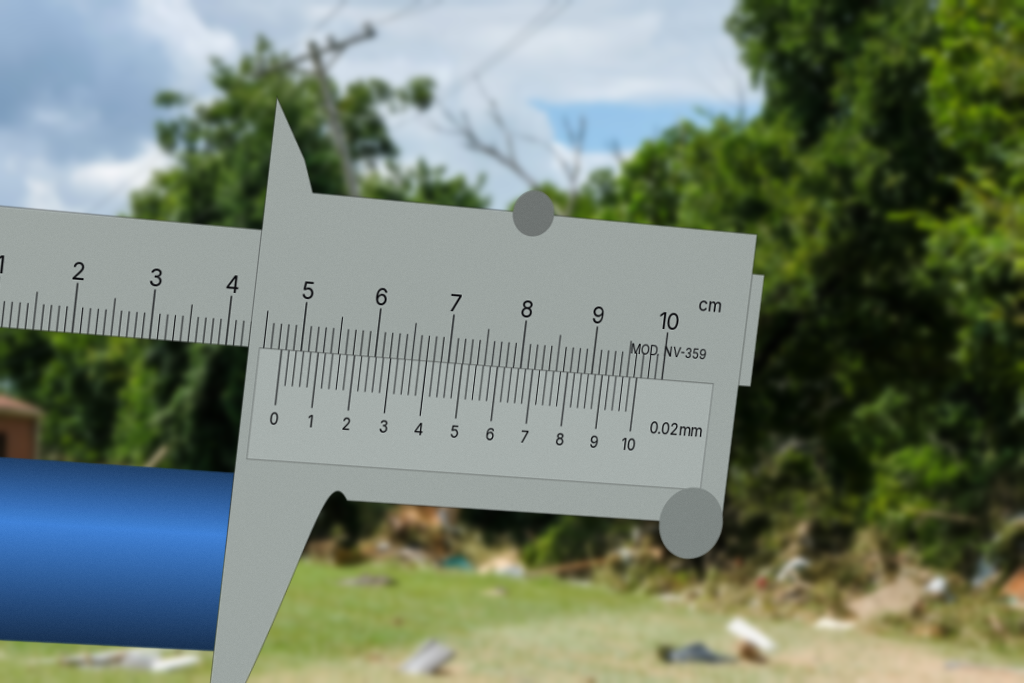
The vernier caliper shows 47.4 mm
